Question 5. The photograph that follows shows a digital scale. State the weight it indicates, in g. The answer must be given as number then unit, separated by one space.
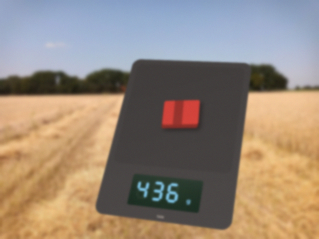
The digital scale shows 436 g
